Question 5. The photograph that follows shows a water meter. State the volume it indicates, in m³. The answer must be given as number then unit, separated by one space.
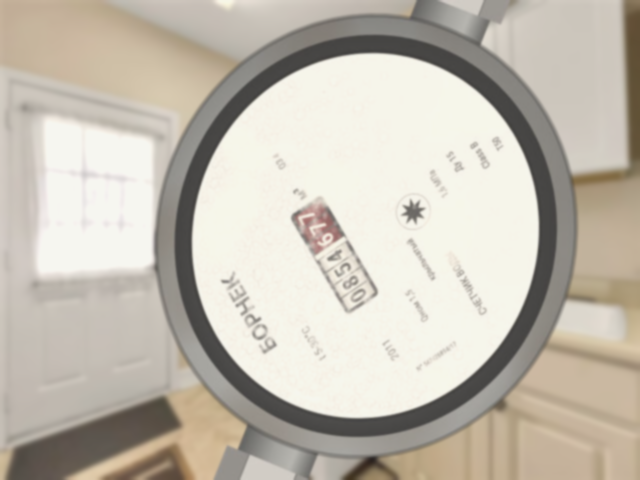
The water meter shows 854.677 m³
